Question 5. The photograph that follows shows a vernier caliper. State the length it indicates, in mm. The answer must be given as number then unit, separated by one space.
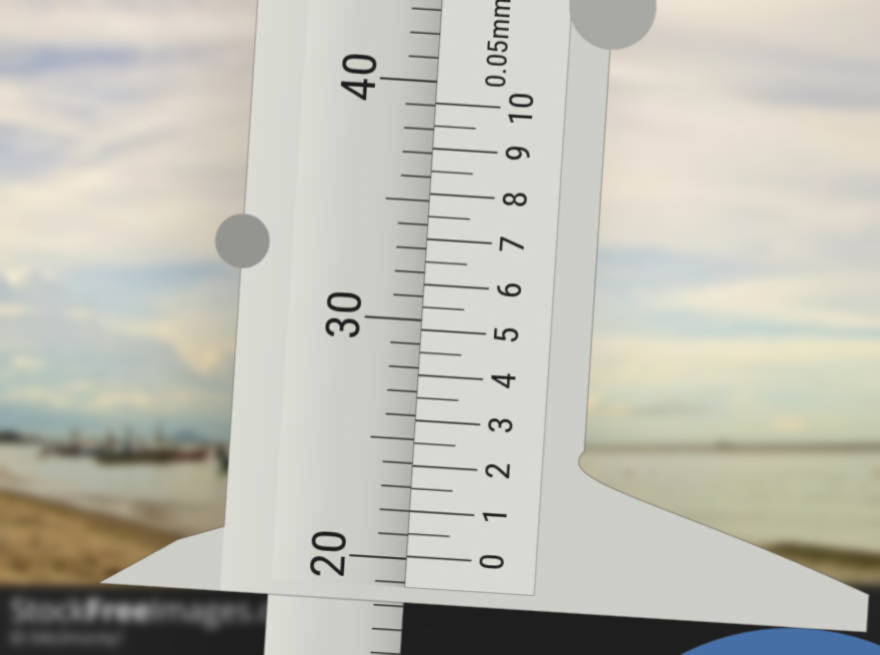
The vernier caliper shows 20.1 mm
